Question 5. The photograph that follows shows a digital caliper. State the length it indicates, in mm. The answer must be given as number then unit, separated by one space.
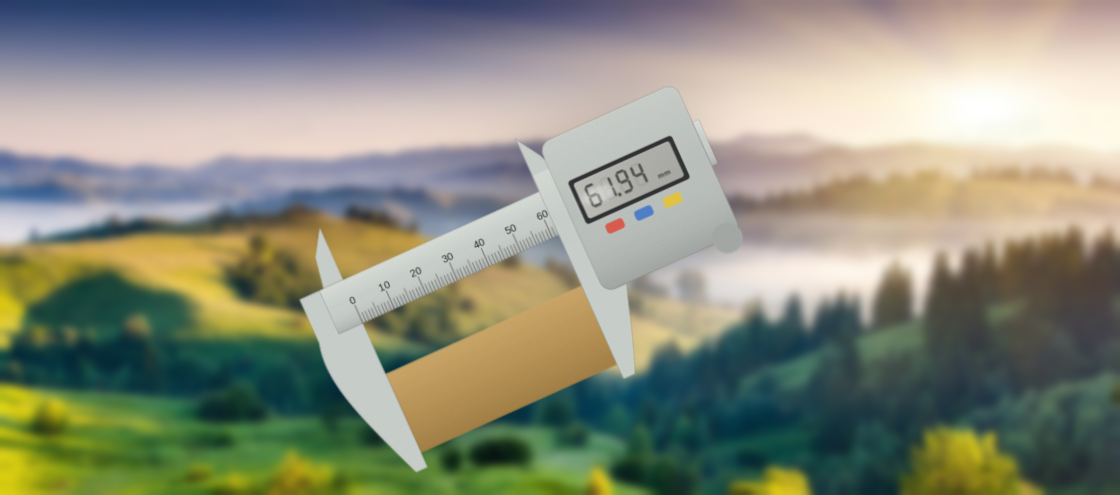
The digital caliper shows 61.94 mm
